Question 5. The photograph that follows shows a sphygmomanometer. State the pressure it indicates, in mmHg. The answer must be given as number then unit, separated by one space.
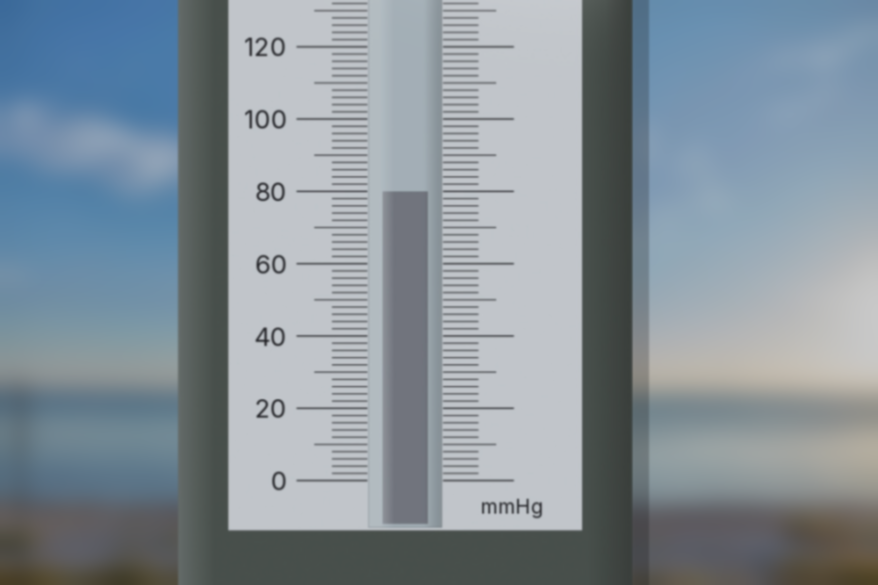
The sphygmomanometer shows 80 mmHg
